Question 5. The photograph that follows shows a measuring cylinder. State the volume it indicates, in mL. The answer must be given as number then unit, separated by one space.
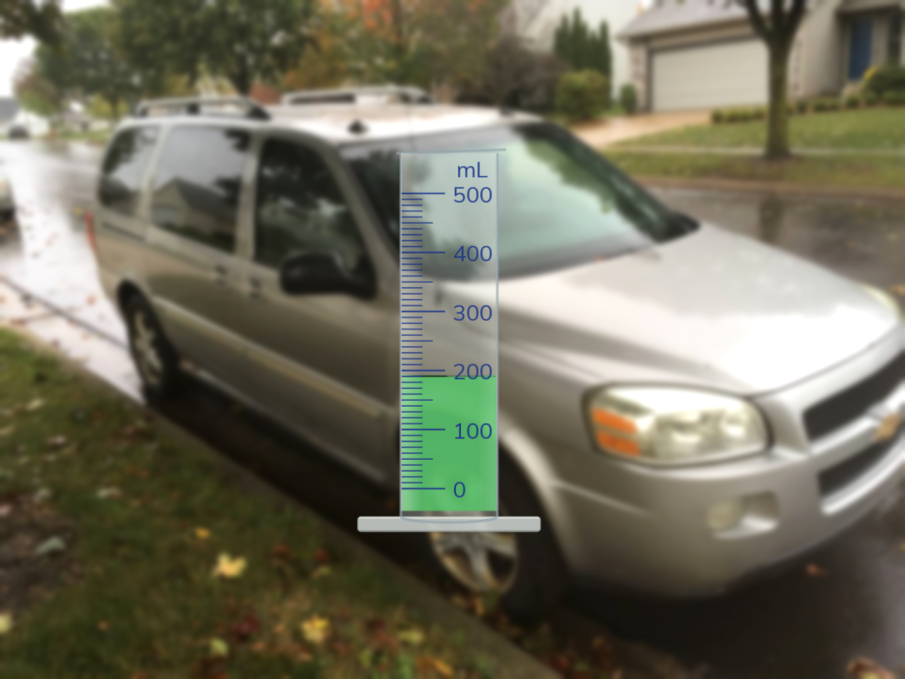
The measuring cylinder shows 190 mL
